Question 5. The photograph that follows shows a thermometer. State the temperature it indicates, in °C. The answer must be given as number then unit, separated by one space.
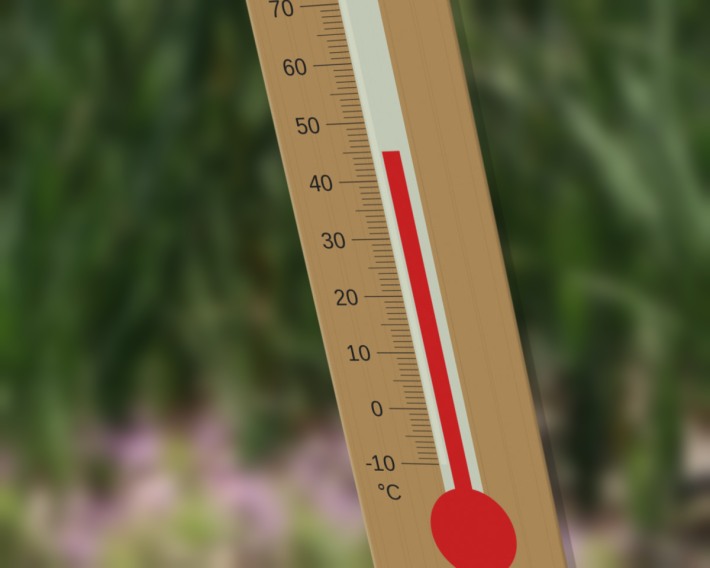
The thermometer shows 45 °C
